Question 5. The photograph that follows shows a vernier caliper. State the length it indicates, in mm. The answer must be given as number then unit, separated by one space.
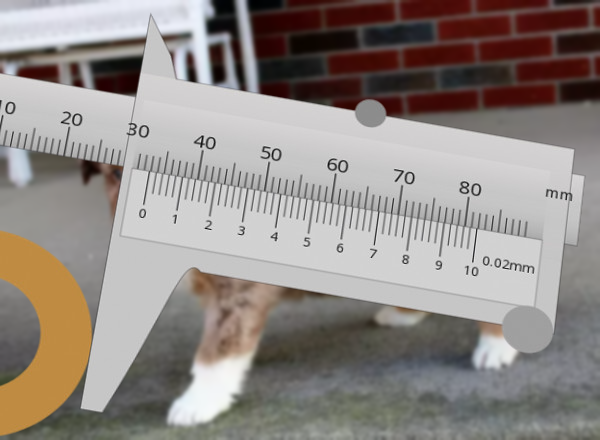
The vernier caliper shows 32.8 mm
